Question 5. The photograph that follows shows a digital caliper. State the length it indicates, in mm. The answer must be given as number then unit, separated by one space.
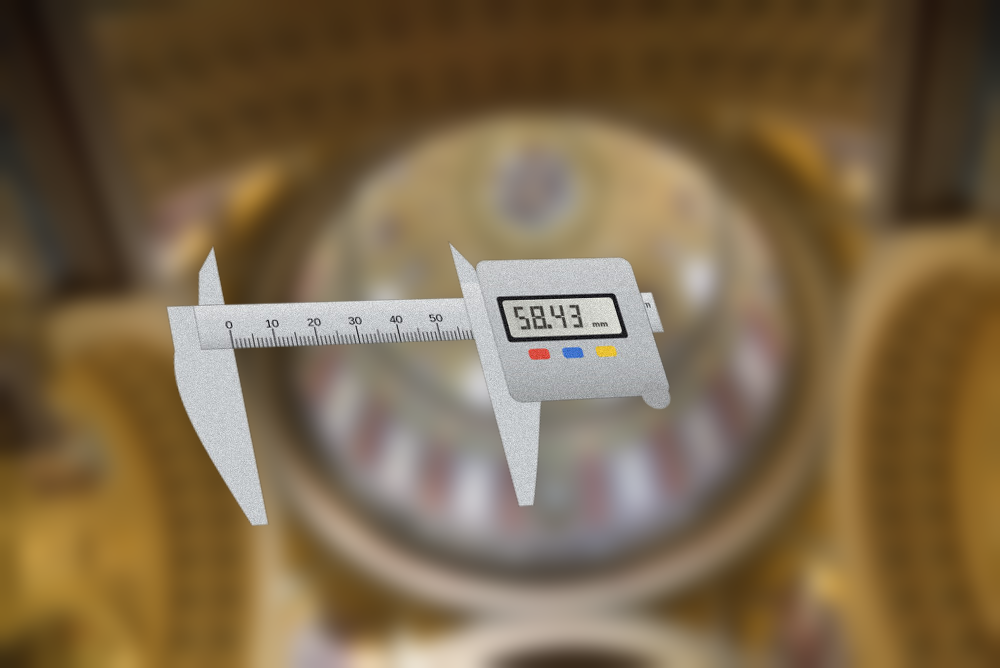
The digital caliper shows 58.43 mm
